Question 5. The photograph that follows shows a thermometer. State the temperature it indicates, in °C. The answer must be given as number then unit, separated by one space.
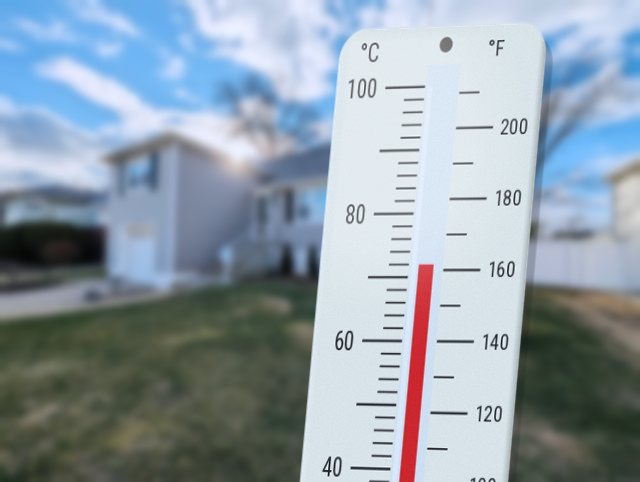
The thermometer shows 72 °C
